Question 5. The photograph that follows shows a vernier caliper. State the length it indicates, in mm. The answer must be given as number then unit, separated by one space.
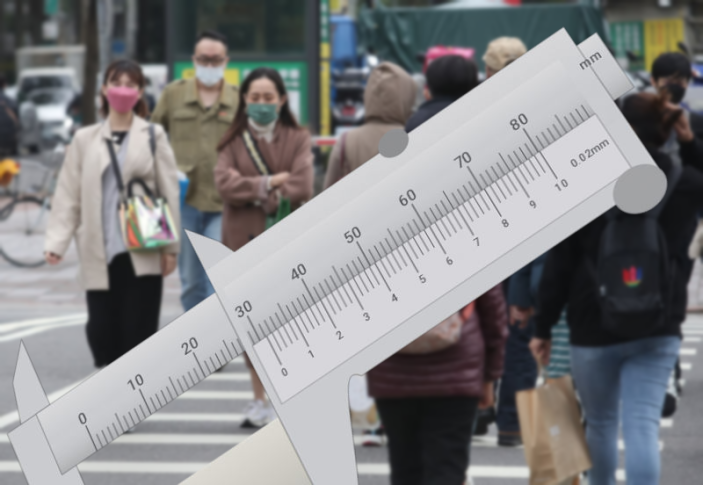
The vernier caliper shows 31.2 mm
